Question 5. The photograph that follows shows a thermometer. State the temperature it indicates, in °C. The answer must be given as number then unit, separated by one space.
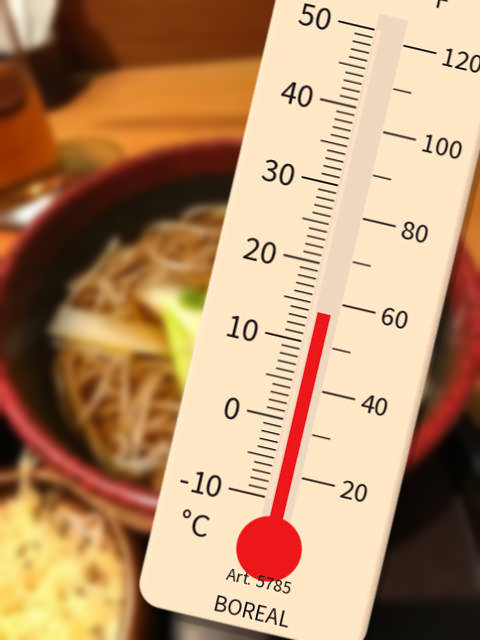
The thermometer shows 14 °C
